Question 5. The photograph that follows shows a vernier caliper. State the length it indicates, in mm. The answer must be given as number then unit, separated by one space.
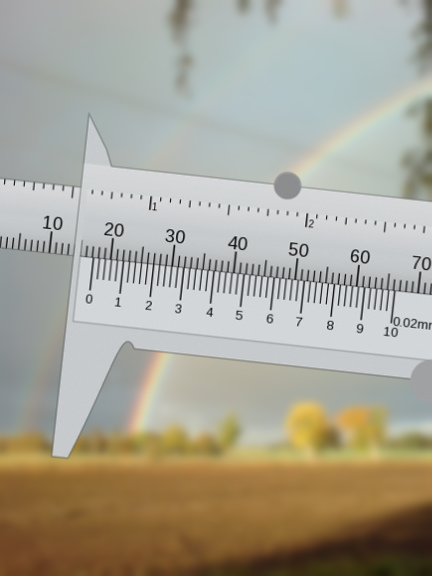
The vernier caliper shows 17.2 mm
